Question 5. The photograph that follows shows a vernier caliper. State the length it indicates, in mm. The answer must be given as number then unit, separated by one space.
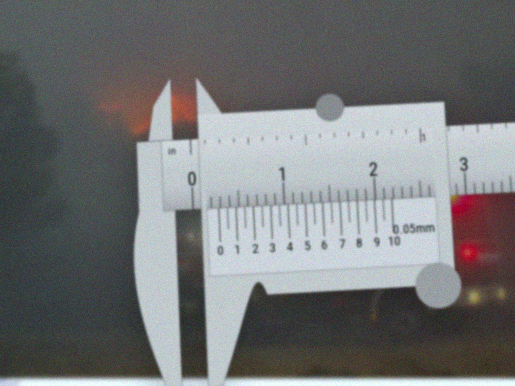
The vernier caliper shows 2.8 mm
